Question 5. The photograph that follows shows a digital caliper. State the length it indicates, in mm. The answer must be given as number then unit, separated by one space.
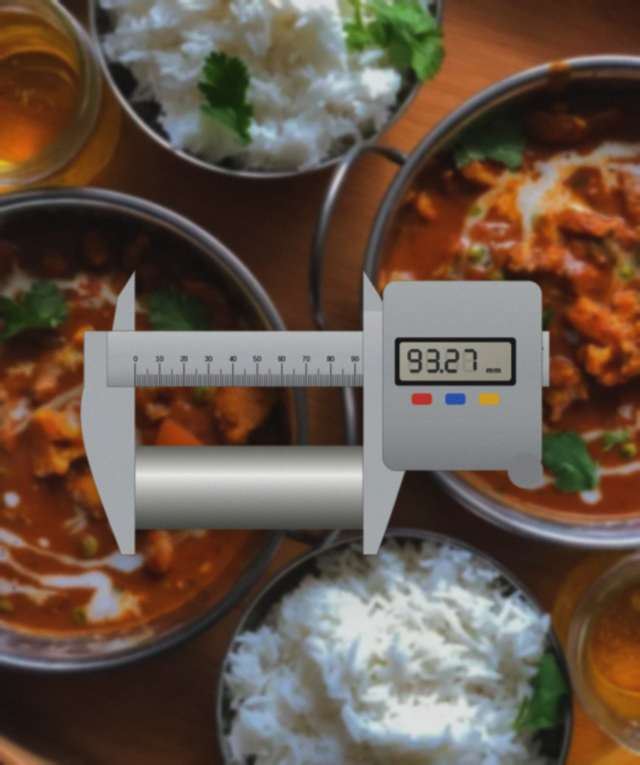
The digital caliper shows 93.27 mm
